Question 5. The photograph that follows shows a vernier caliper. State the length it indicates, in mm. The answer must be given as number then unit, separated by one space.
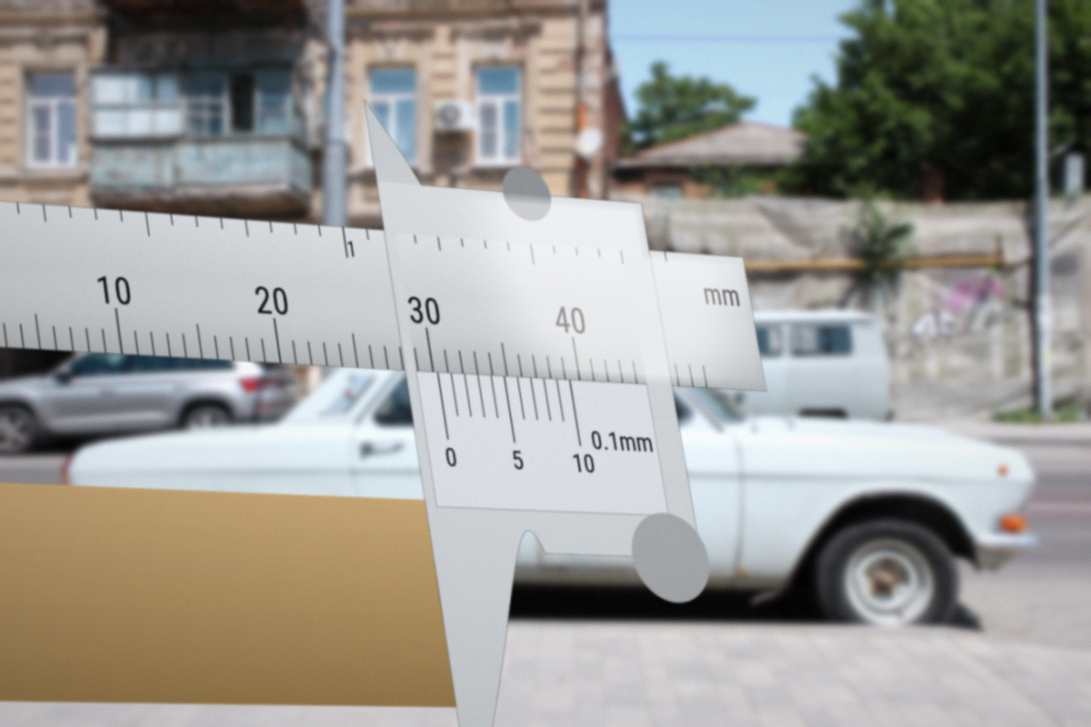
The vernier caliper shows 30.3 mm
